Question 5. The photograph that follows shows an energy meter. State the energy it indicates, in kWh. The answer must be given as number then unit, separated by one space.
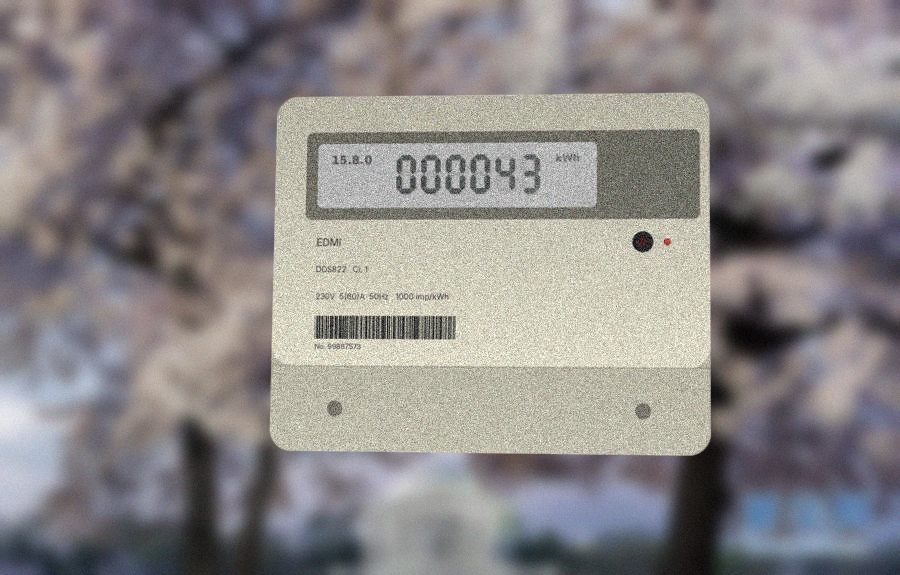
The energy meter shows 43 kWh
